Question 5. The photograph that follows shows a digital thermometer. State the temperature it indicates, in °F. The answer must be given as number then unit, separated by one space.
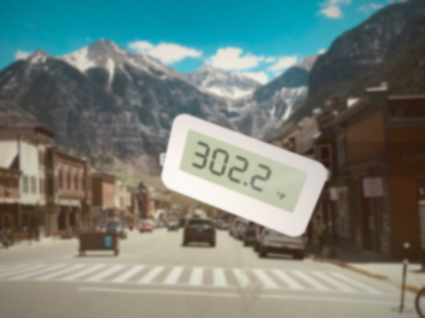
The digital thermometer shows 302.2 °F
